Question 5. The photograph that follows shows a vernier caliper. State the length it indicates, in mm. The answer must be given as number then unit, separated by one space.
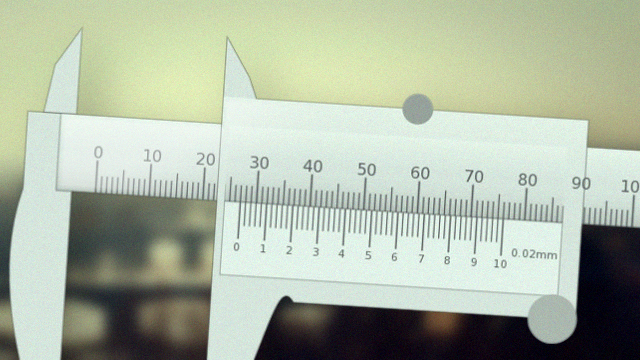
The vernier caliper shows 27.0 mm
